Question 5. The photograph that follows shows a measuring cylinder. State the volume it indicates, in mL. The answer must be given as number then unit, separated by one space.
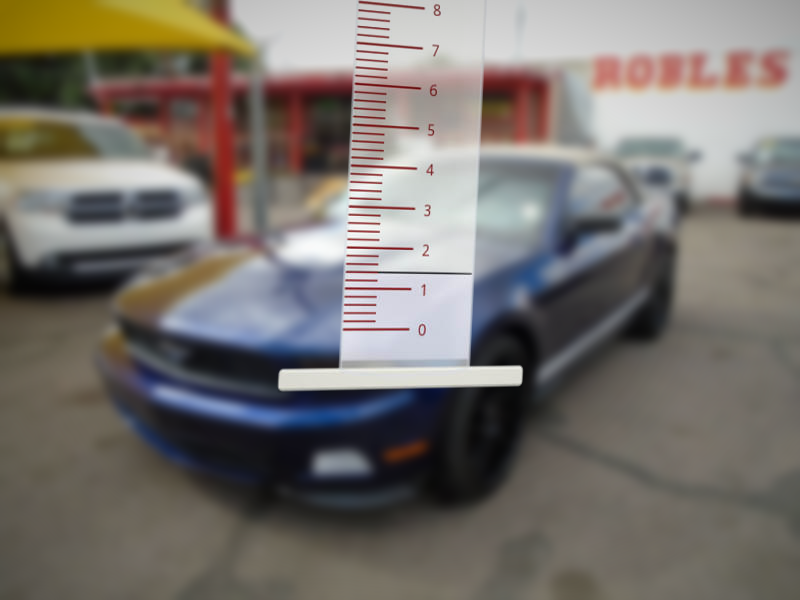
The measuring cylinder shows 1.4 mL
